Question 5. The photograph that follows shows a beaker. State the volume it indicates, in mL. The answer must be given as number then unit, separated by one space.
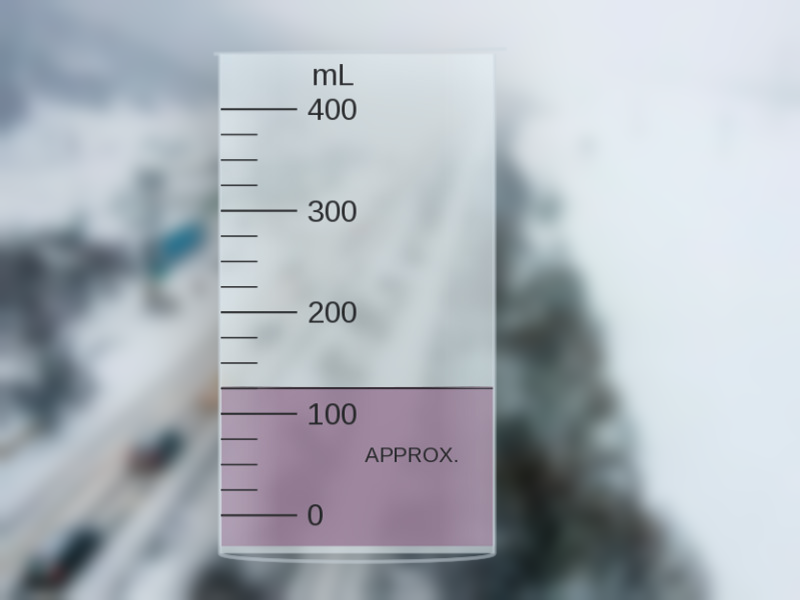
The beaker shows 125 mL
